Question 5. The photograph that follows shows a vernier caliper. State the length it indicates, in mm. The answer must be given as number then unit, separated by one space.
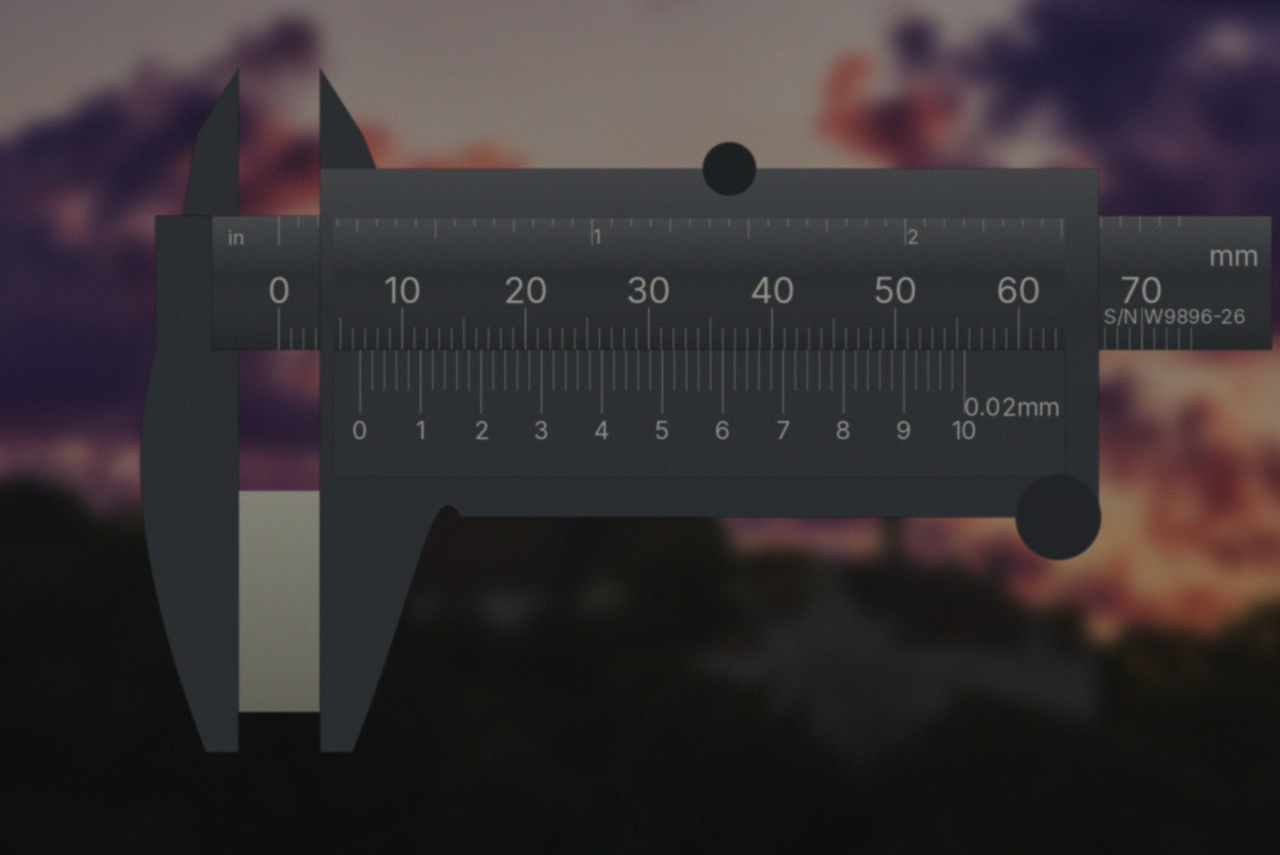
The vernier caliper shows 6.6 mm
